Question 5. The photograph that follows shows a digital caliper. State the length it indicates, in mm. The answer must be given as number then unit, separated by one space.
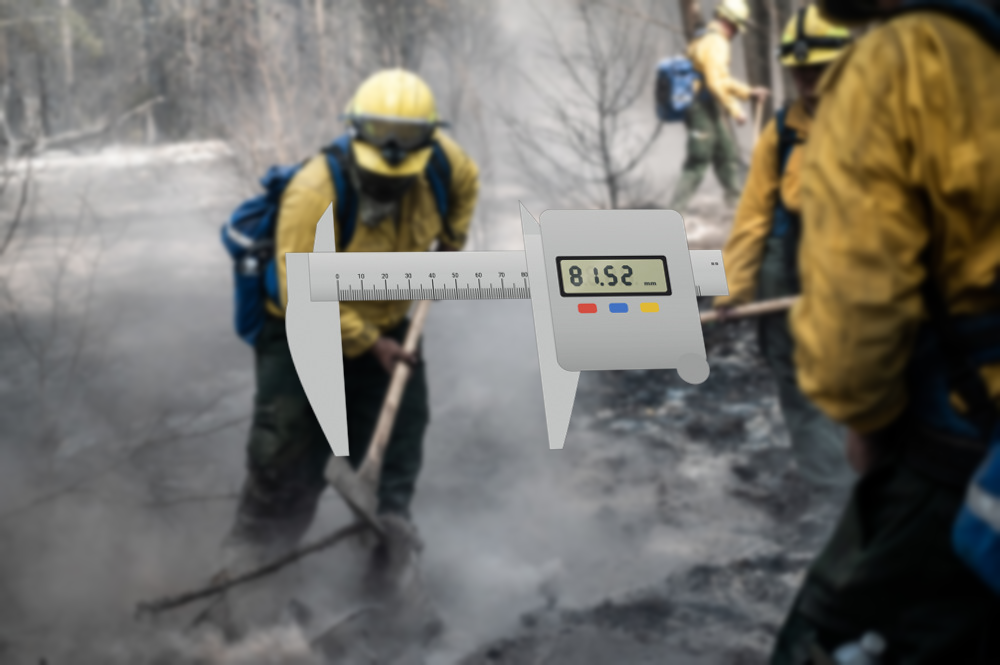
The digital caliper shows 81.52 mm
